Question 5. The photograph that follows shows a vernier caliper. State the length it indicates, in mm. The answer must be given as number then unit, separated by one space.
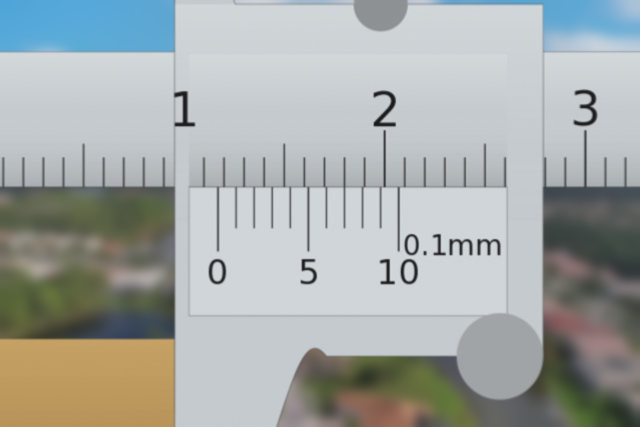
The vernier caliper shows 11.7 mm
